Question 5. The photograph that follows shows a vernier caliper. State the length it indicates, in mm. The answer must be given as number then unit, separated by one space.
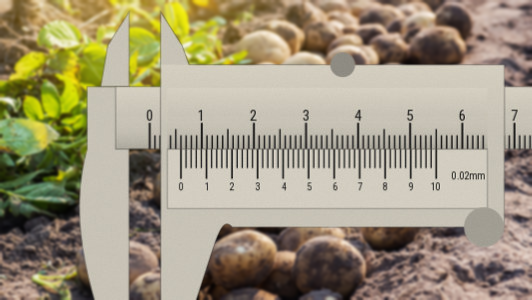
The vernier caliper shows 6.0 mm
